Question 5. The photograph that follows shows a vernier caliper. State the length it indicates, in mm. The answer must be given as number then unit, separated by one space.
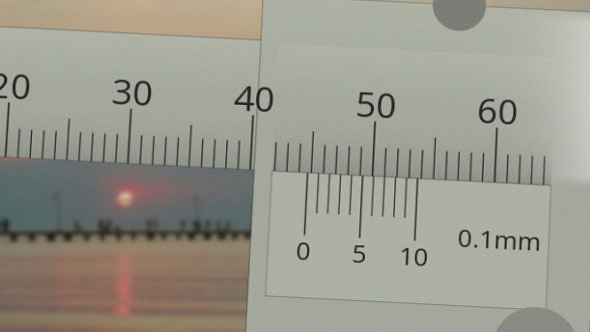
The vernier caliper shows 44.7 mm
